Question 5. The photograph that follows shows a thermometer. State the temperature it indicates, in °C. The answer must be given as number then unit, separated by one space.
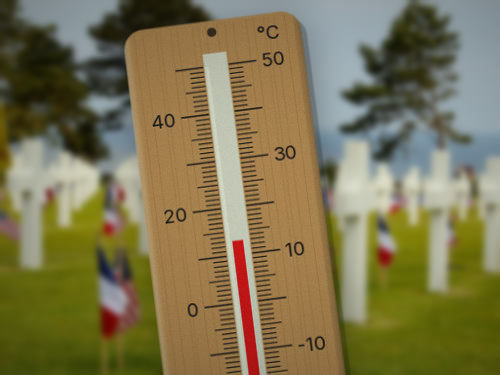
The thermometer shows 13 °C
